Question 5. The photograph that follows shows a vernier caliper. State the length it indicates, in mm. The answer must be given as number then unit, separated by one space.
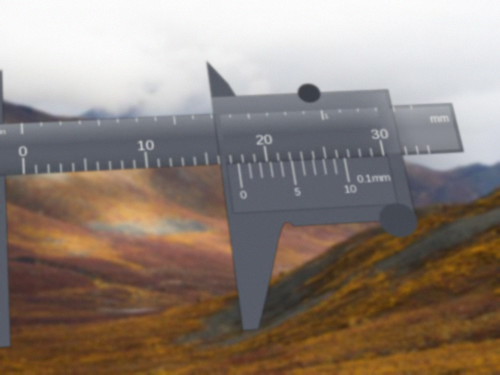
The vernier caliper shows 17.6 mm
